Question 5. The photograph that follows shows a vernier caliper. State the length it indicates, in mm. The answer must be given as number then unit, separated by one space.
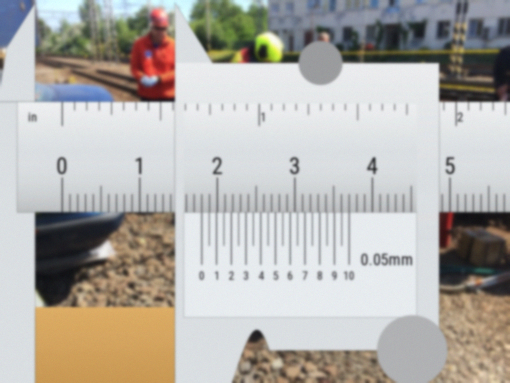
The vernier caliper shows 18.0 mm
